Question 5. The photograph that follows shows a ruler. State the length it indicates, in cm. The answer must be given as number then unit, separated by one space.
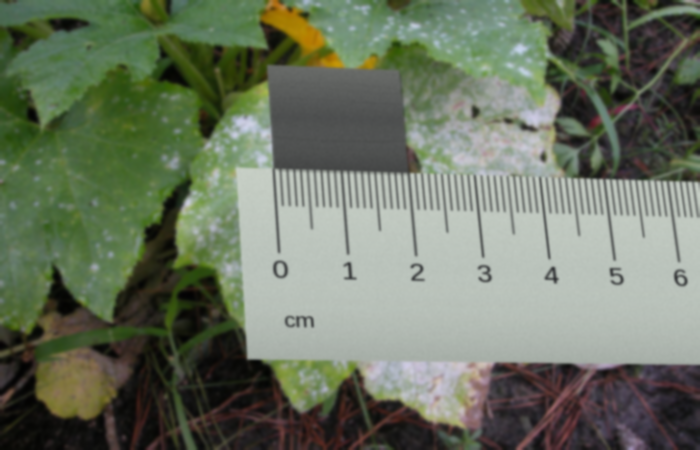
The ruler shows 2 cm
